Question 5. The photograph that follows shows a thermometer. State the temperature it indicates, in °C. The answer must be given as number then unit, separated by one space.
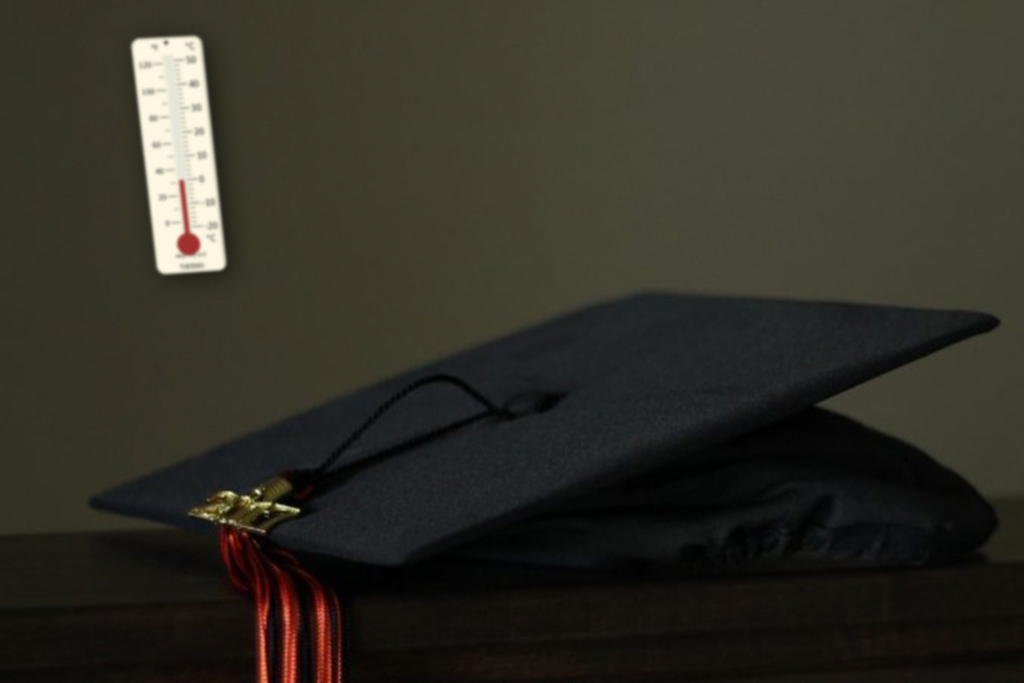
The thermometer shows 0 °C
